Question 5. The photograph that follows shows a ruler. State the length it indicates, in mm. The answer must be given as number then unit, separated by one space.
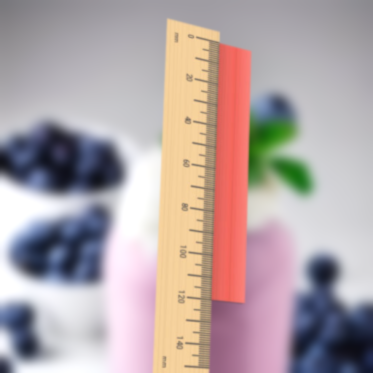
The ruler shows 120 mm
